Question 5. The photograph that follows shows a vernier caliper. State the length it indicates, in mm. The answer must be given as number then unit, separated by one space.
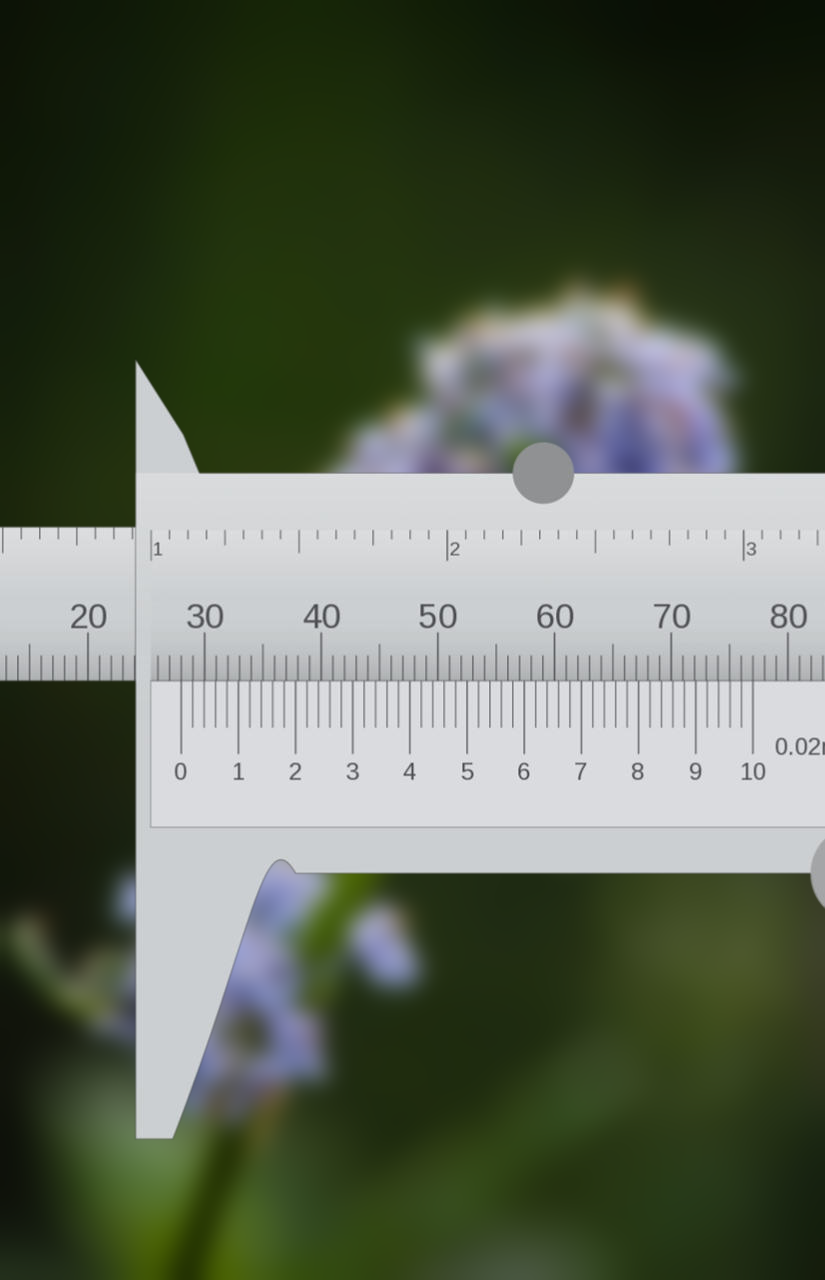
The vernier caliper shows 28.0 mm
